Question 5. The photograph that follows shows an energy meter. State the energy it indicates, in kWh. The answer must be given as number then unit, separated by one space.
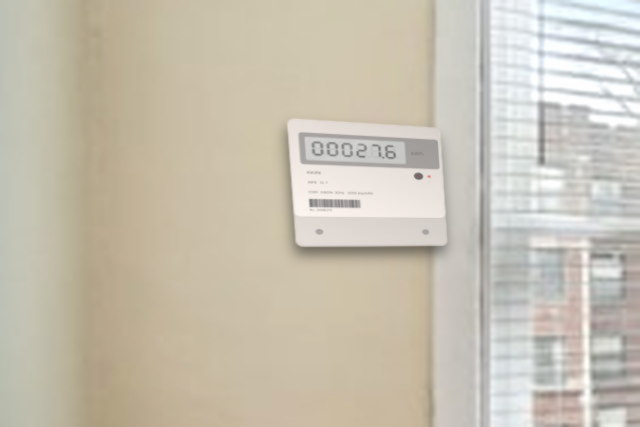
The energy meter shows 27.6 kWh
